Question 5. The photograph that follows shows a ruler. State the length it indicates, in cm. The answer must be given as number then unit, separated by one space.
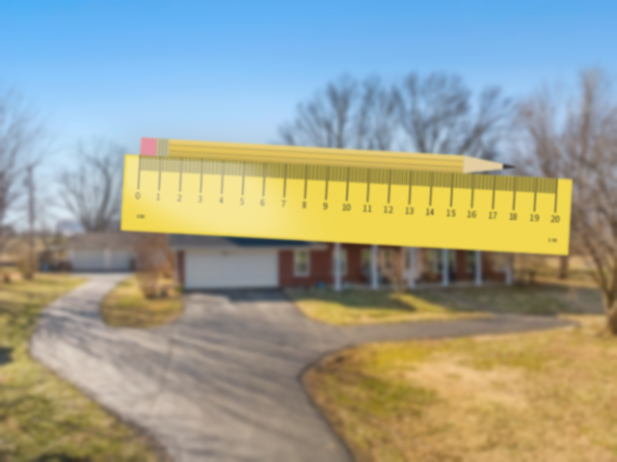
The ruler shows 18 cm
